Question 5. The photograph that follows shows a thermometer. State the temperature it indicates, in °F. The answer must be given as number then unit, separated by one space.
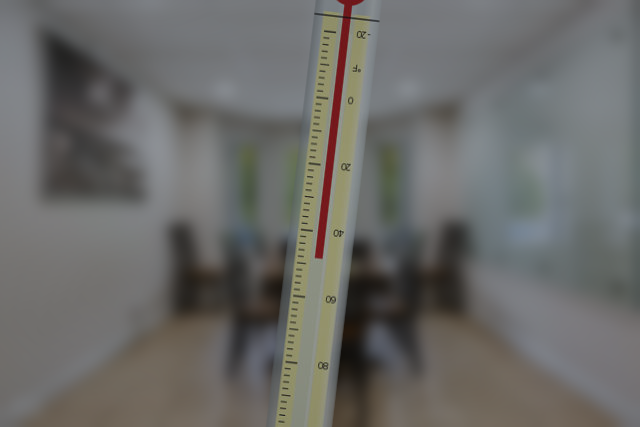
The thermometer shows 48 °F
